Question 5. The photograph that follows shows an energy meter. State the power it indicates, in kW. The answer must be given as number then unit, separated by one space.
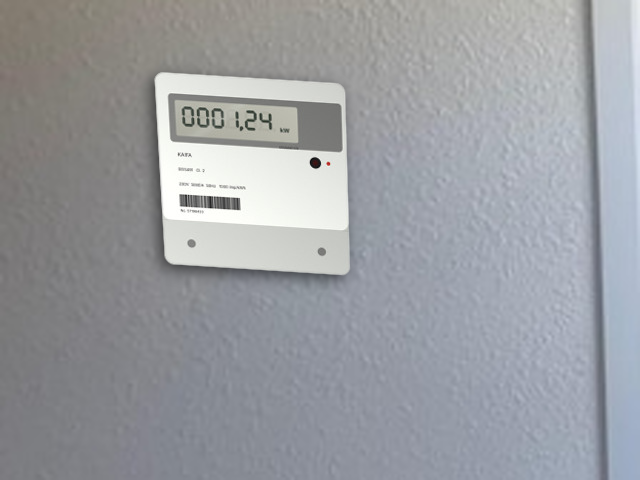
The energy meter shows 1.24 kW
